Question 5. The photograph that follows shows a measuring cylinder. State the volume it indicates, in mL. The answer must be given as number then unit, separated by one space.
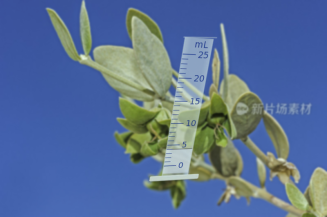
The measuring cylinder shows 4 mL
